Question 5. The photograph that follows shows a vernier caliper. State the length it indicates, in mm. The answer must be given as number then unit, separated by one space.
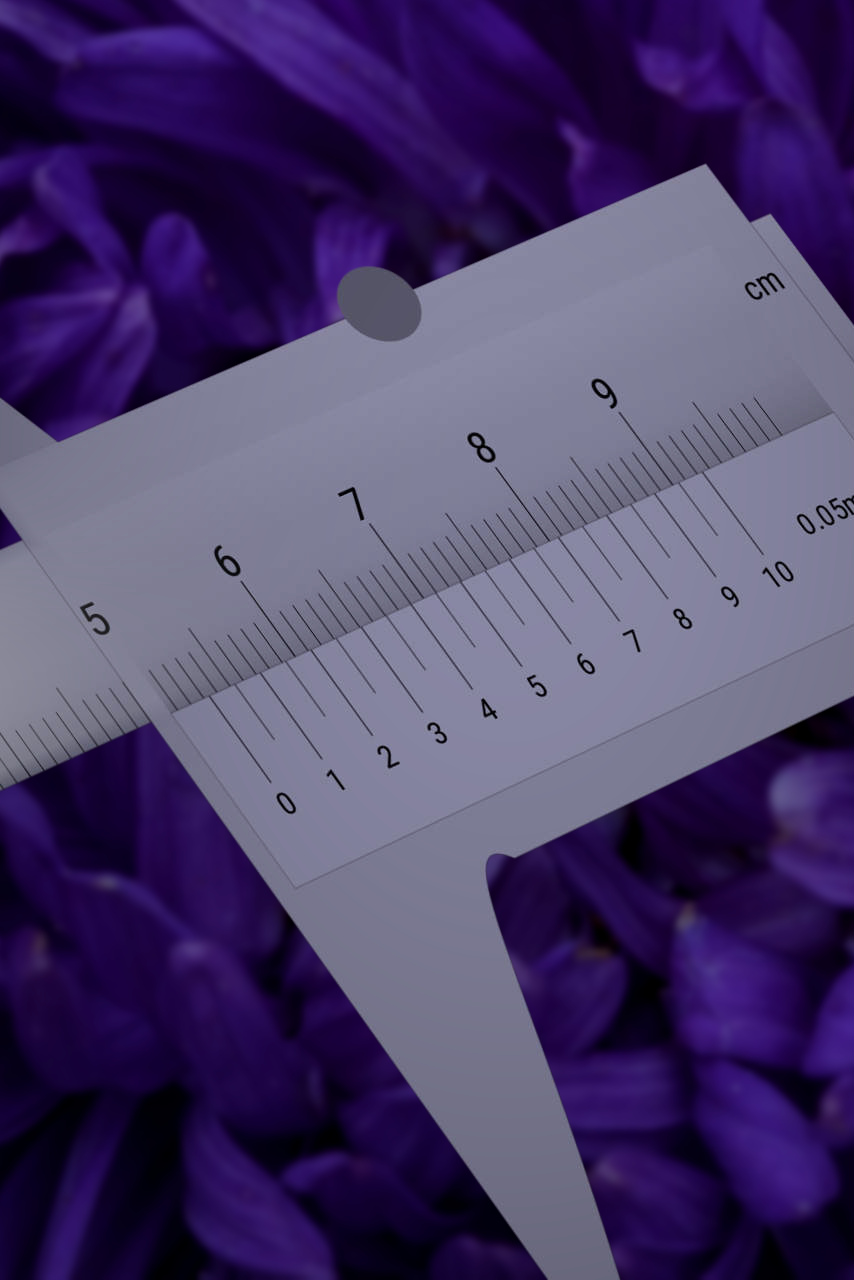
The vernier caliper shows 53.4 mm
